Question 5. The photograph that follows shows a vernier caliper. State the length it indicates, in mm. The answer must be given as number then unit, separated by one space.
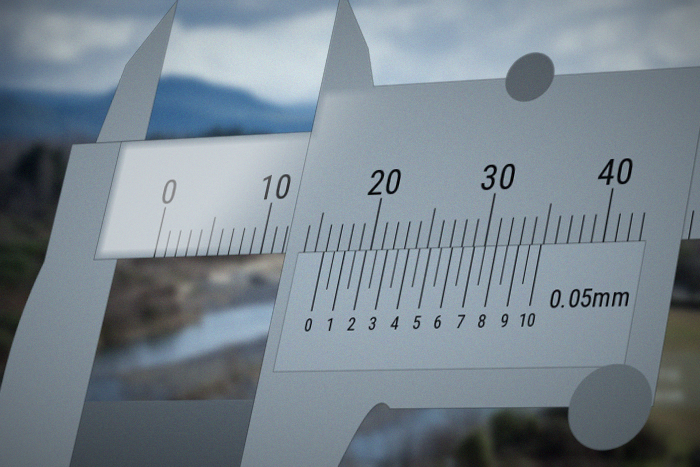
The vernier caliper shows 15.8 mm
